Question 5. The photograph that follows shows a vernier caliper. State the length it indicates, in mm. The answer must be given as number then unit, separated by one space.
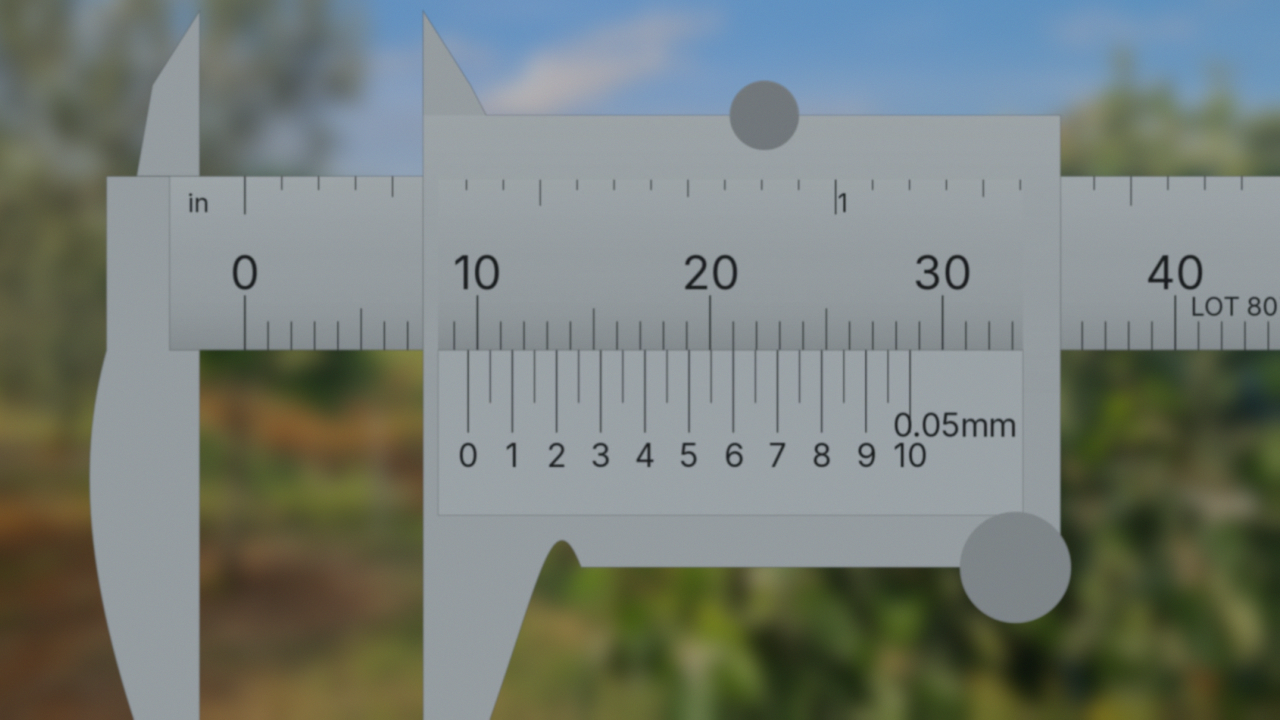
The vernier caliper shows 9.6 mm
